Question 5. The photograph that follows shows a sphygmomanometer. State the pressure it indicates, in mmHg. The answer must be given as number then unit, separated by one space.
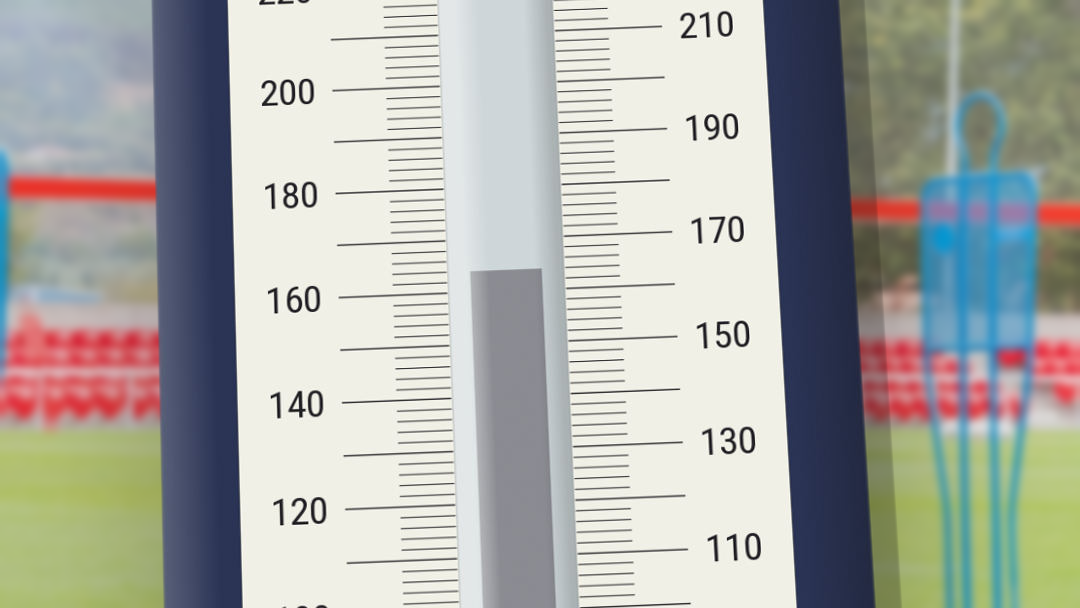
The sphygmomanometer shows 164 mmHg
